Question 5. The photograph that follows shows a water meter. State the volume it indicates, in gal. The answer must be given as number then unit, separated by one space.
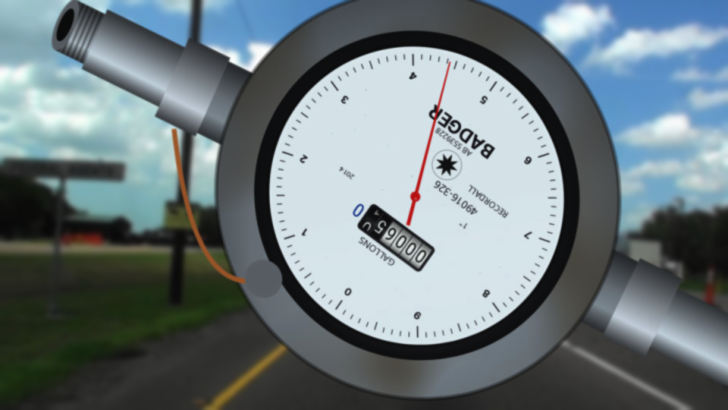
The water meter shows 6504.4 gal
